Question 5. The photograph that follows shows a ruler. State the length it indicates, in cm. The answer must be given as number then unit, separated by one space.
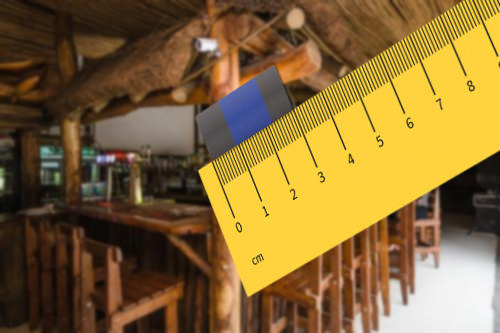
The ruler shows 3 cm
